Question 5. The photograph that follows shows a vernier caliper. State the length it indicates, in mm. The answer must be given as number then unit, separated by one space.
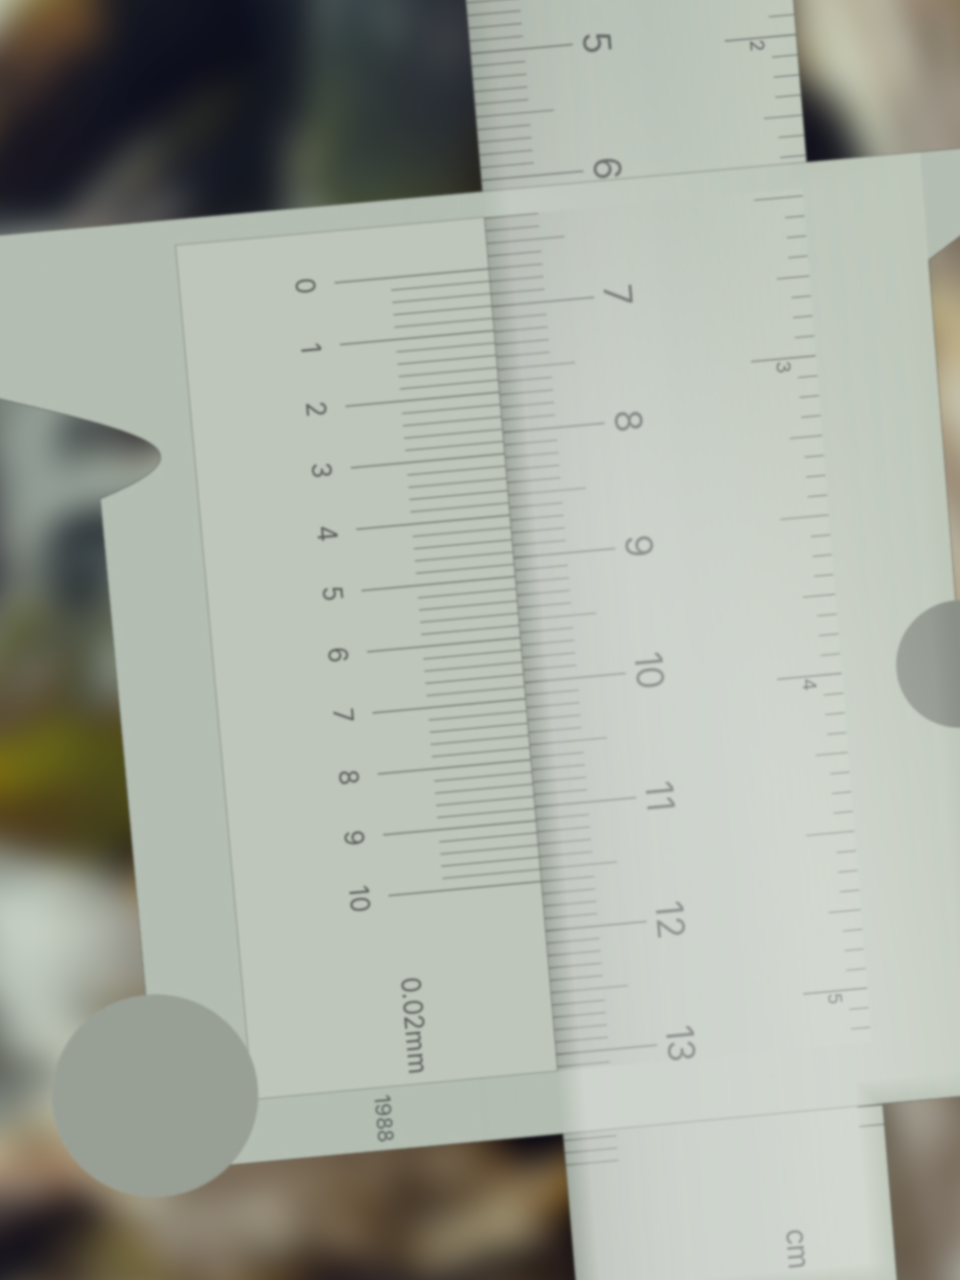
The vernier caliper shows 67.0 mm
